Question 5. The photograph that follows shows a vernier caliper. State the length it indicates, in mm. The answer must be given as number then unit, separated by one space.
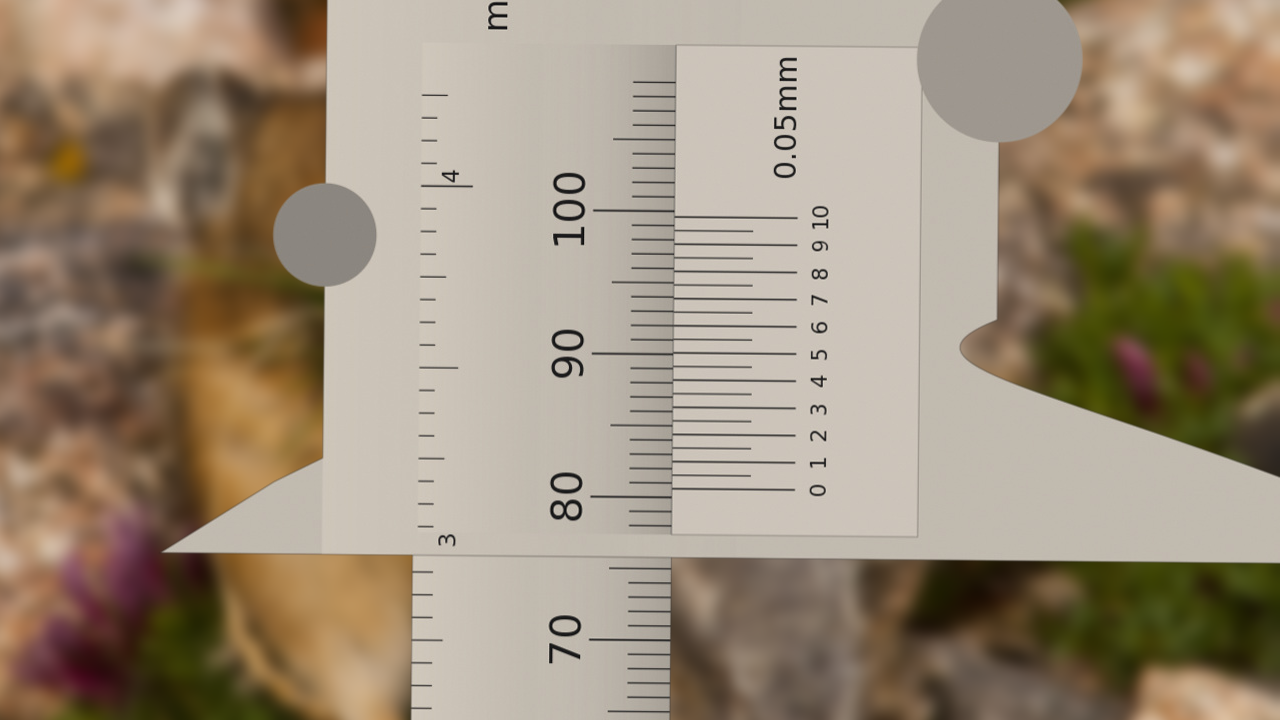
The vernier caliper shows 80.6 mm
